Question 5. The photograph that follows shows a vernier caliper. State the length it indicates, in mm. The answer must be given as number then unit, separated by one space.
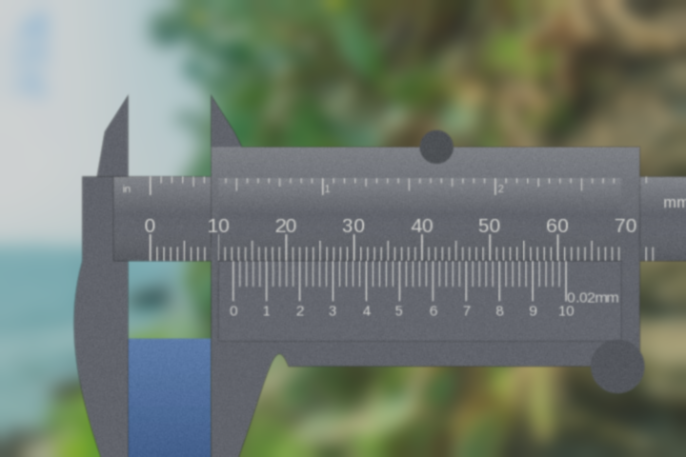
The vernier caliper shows 12.2 mm
